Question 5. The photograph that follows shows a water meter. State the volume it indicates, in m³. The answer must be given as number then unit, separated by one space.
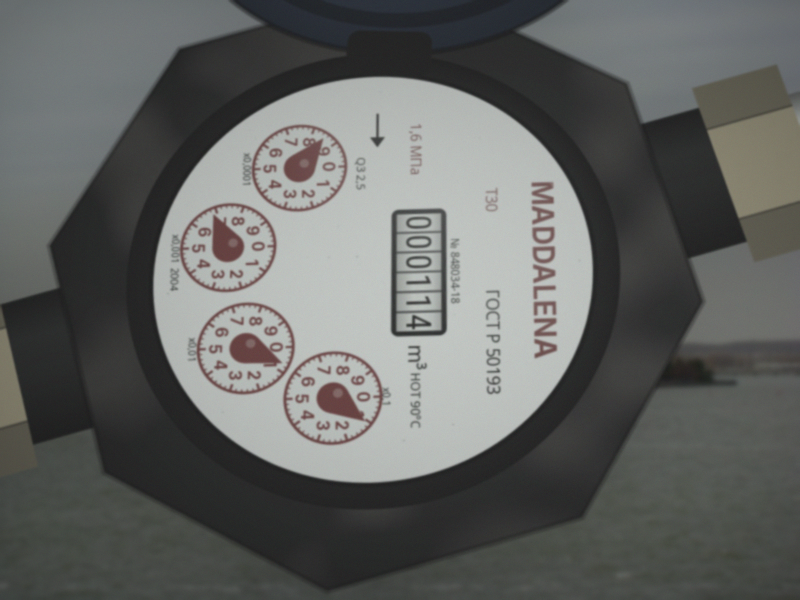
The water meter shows 114.1068 m³
